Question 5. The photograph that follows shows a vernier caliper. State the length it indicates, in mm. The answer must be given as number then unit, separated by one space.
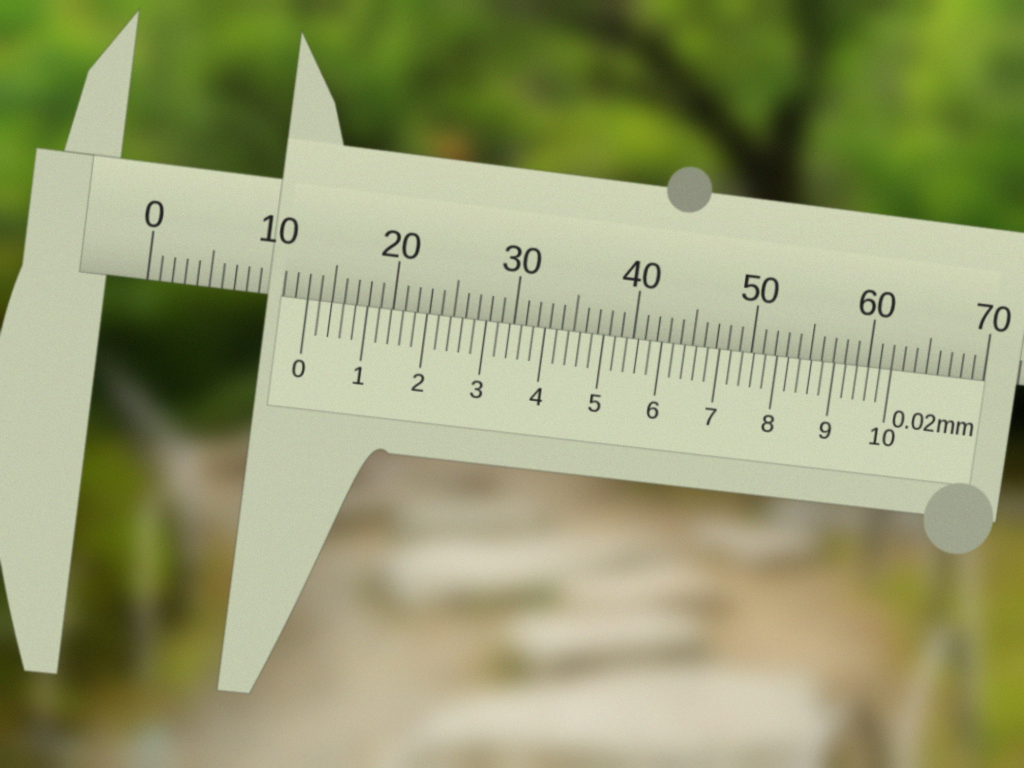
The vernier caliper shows 13.0 mm
